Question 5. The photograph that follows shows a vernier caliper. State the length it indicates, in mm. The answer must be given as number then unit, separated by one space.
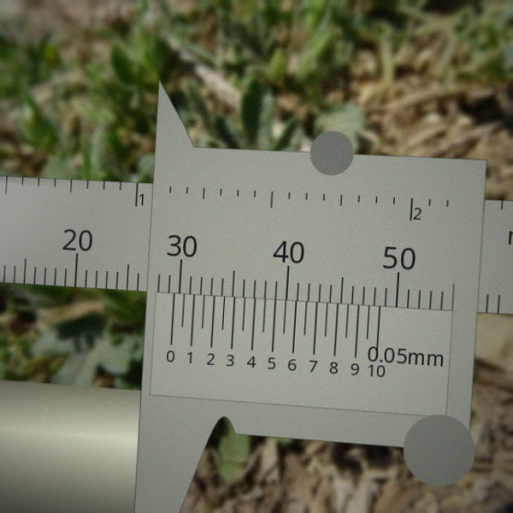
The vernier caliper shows 29.5 mm
